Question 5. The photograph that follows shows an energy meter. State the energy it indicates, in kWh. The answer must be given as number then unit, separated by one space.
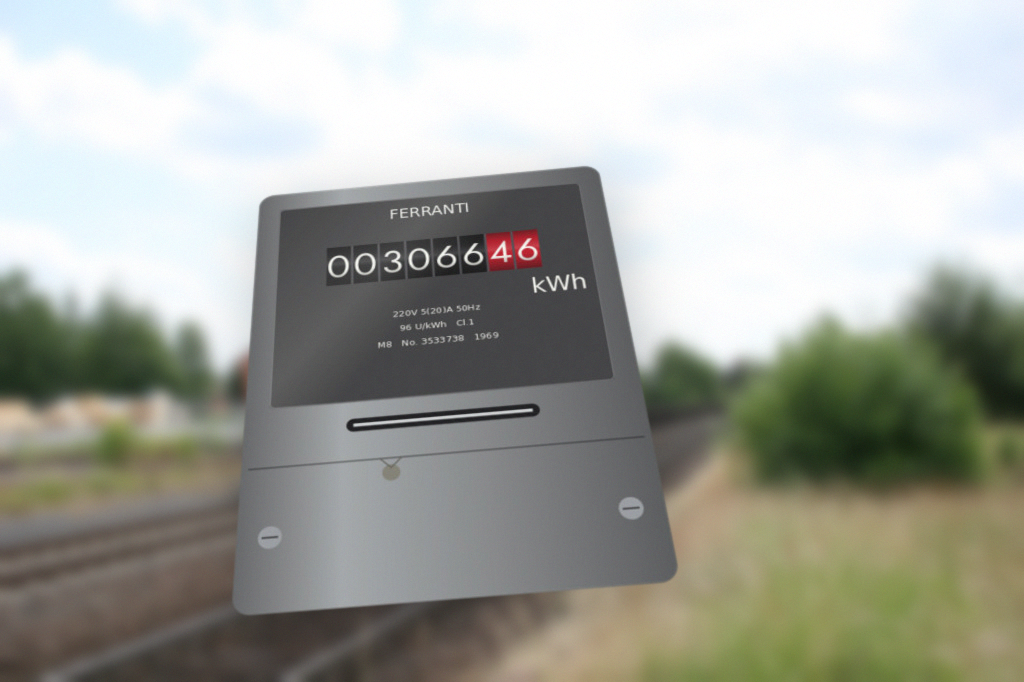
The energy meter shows 3066.46 kWh
